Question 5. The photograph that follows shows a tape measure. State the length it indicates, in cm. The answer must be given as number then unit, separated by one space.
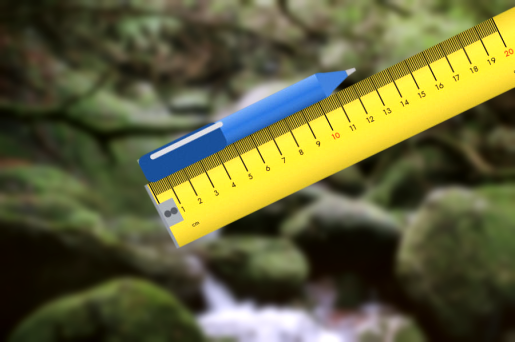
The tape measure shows 12.5 cm
